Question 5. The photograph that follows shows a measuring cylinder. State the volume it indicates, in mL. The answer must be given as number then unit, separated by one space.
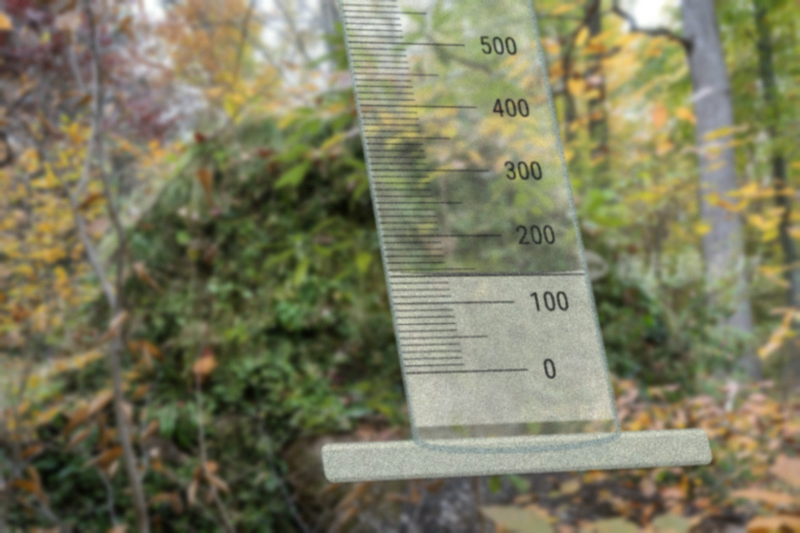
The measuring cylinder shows 140 mL
